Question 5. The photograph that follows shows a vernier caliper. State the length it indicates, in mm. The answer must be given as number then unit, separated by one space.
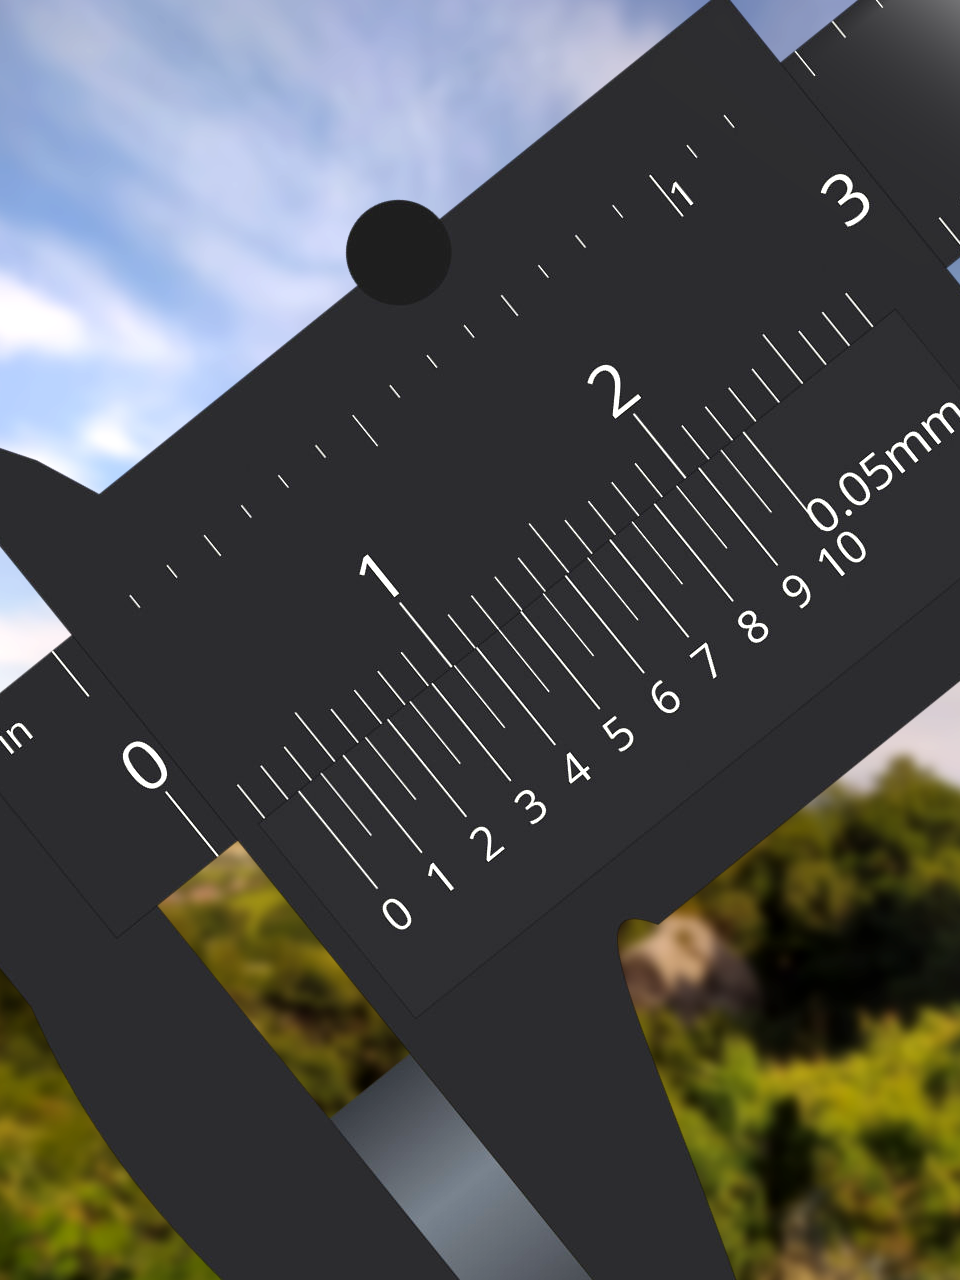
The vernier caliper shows 3.45 mm
